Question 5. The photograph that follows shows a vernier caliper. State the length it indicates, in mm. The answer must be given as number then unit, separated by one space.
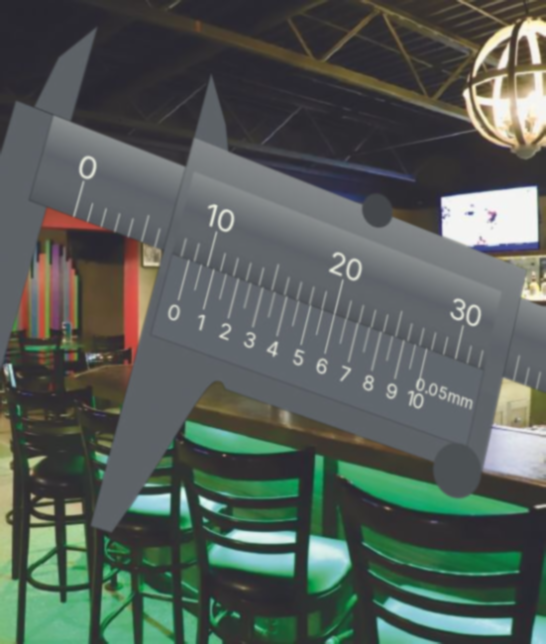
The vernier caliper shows 8.6 mm
